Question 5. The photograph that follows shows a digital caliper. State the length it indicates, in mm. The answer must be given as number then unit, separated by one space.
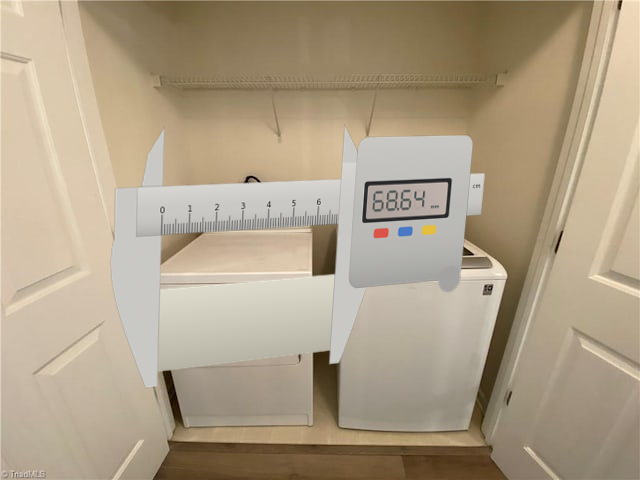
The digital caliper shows 68.64 mm
